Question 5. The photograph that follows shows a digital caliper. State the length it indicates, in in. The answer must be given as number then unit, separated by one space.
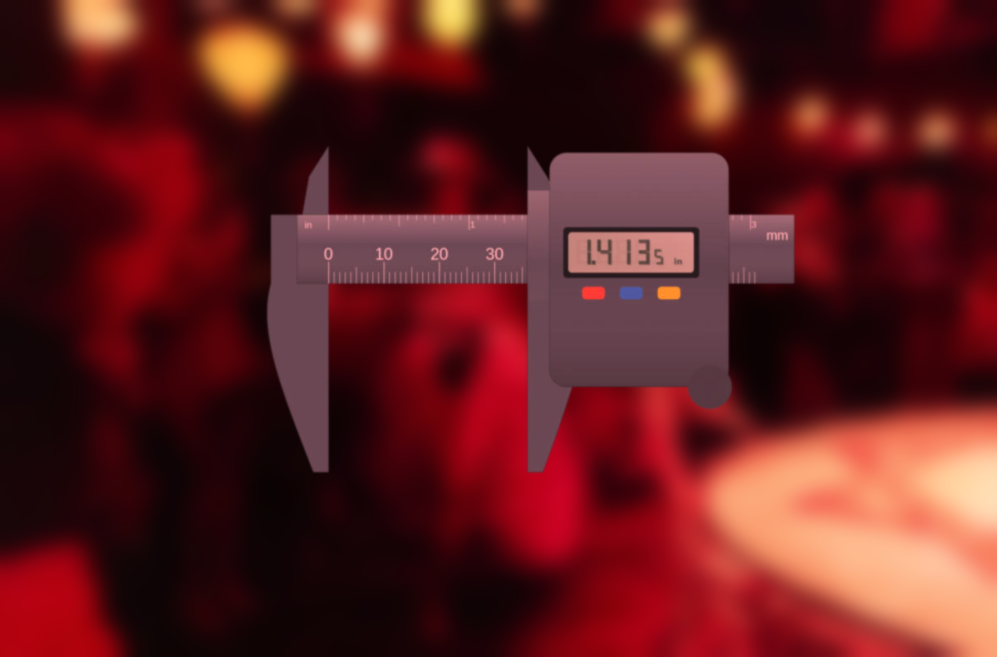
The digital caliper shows 1.4135 in
